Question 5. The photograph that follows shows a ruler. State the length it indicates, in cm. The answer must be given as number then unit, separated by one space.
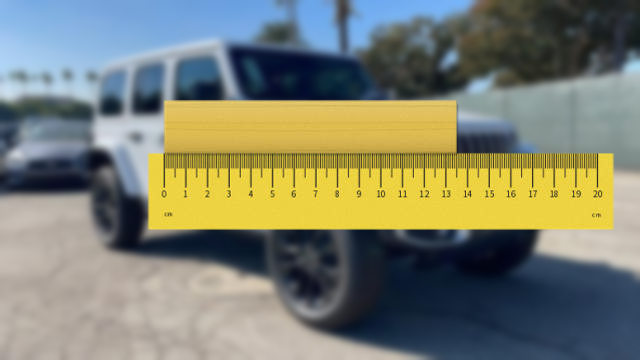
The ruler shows 13.5 cm
